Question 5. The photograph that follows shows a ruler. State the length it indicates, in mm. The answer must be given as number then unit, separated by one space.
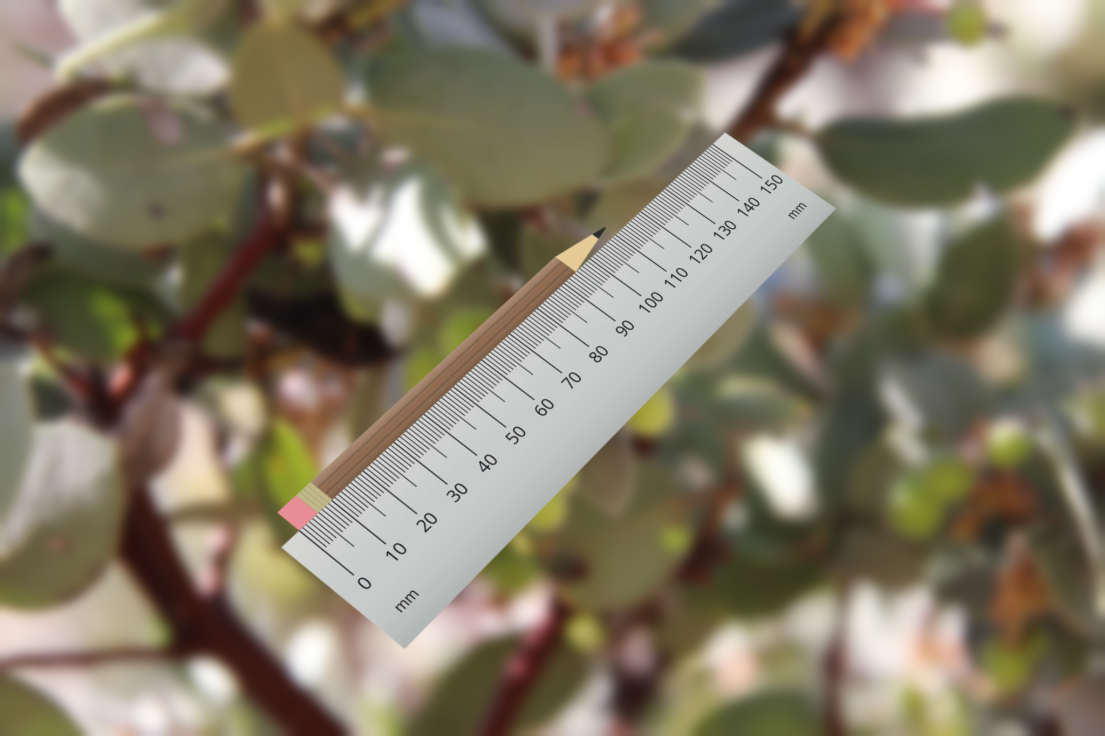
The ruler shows 110 mm
